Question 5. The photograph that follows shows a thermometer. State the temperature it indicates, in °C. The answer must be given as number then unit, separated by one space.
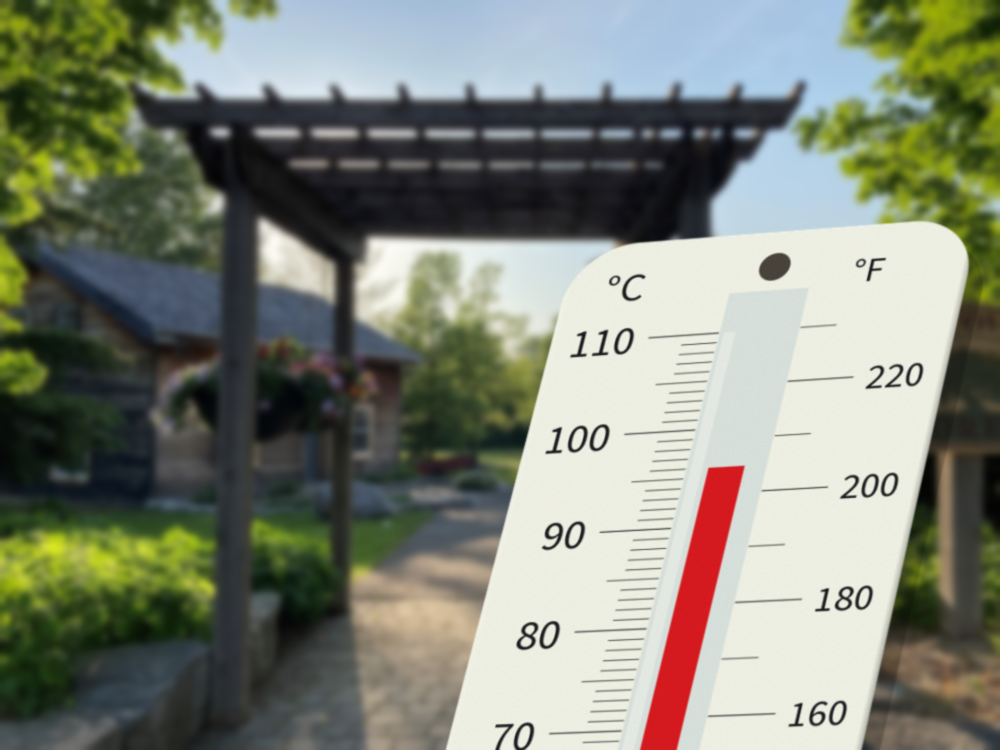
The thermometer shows 96 °C
